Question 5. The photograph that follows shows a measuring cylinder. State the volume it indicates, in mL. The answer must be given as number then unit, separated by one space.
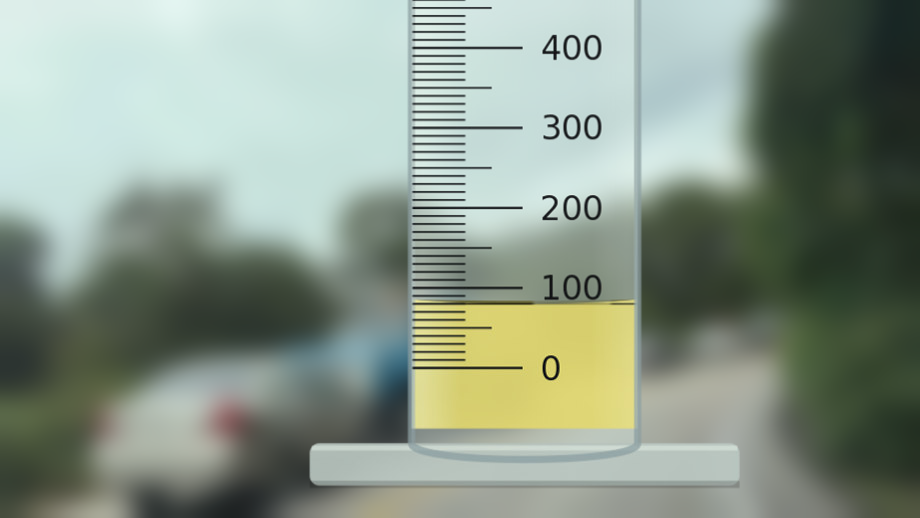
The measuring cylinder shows 80 mL
